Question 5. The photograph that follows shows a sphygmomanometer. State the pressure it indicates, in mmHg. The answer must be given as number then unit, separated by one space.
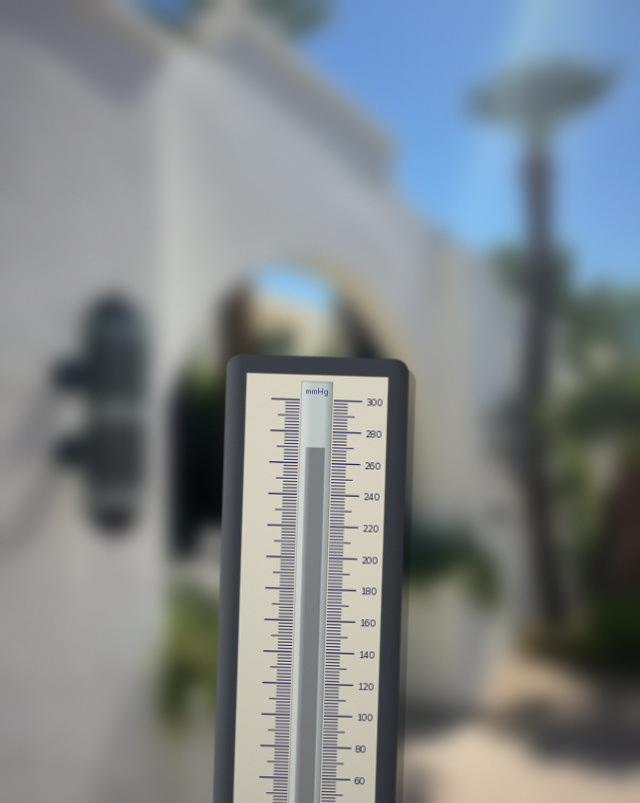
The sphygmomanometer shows 270 mmHg
